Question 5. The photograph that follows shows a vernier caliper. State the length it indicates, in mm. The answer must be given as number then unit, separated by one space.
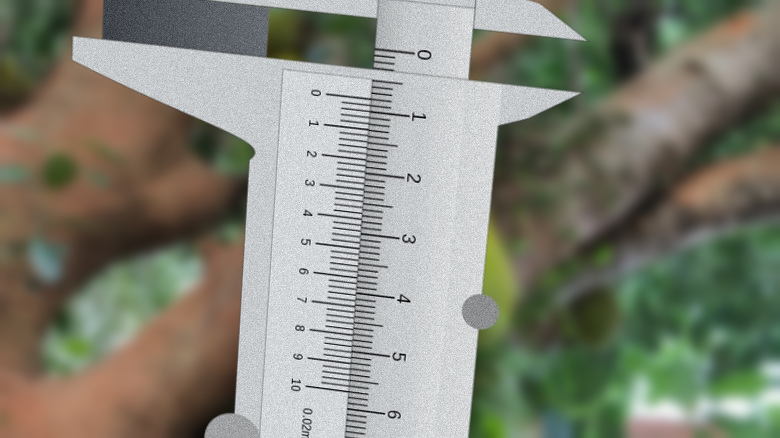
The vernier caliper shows 8.0 mm
